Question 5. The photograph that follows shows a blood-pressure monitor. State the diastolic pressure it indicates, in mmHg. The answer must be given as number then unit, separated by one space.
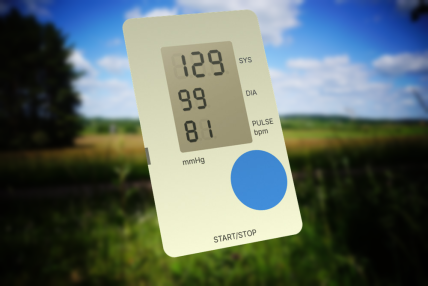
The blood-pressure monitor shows 99 mmHg
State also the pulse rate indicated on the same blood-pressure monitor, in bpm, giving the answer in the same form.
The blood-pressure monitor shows 81 bpm
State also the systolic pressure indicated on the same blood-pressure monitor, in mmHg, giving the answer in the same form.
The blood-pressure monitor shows 129 mmHg
